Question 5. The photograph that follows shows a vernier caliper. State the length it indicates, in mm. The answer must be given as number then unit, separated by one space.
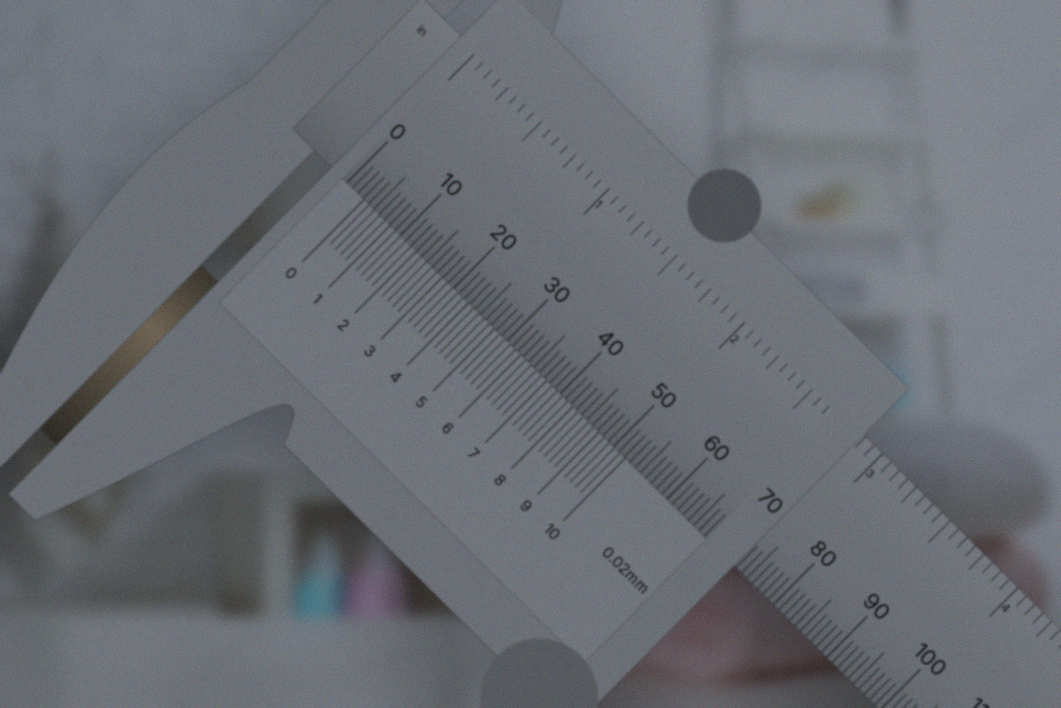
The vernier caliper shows 3.2 mm
